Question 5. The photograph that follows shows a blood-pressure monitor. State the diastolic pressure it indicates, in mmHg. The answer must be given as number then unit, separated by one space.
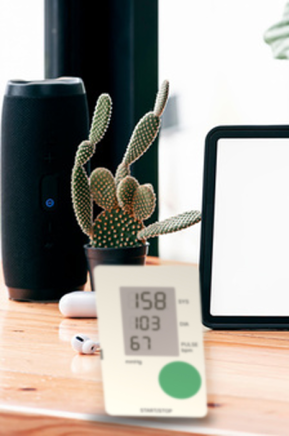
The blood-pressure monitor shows 103 mmHg
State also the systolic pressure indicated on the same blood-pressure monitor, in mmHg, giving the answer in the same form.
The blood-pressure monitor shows 158 mmHg
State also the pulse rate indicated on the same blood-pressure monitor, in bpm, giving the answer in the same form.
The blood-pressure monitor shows 67 bpm
